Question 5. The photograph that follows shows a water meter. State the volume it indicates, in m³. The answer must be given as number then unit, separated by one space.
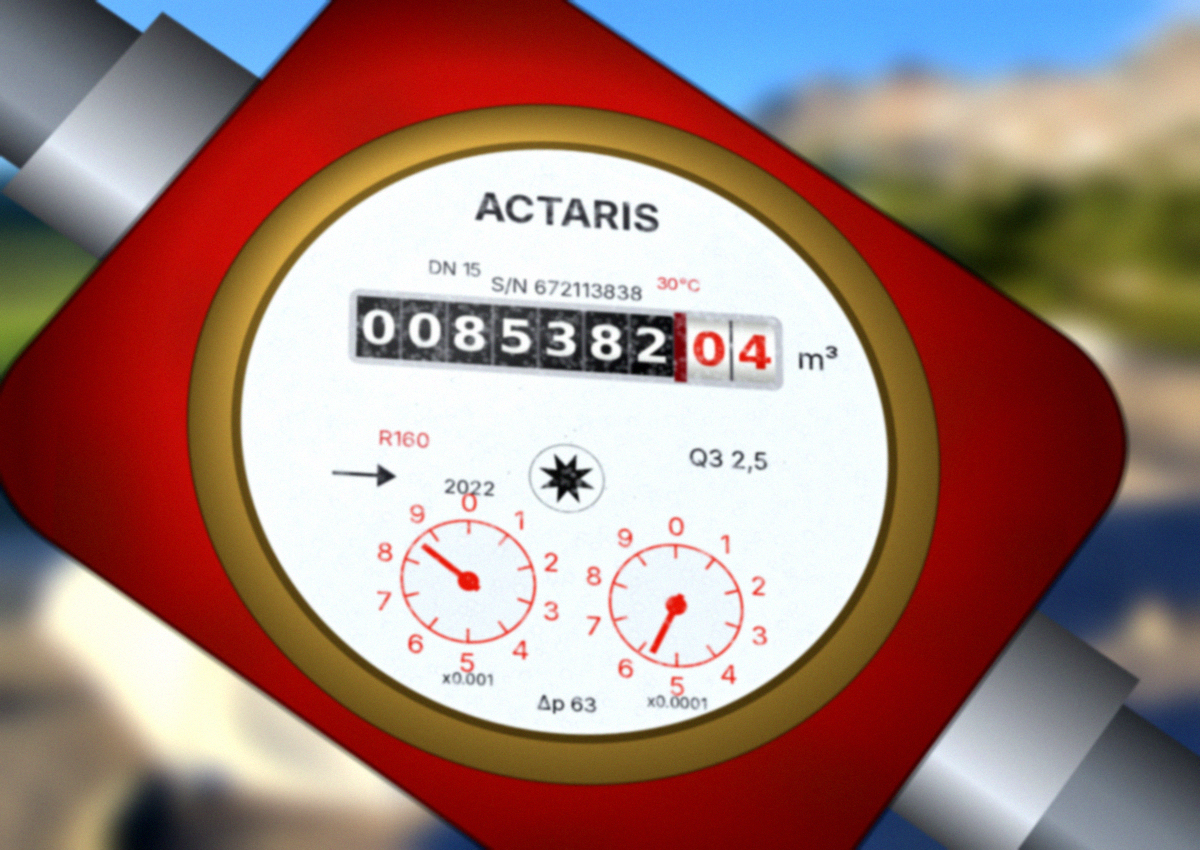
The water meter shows 85382.0485 m³
